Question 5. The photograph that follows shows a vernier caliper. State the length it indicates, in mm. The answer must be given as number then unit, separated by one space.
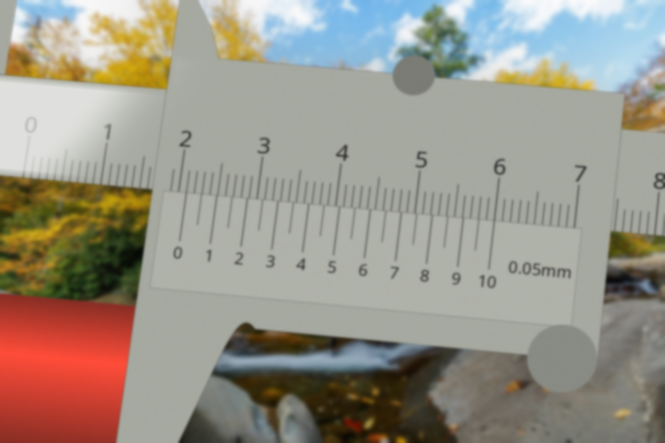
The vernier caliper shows 21.0 mm
